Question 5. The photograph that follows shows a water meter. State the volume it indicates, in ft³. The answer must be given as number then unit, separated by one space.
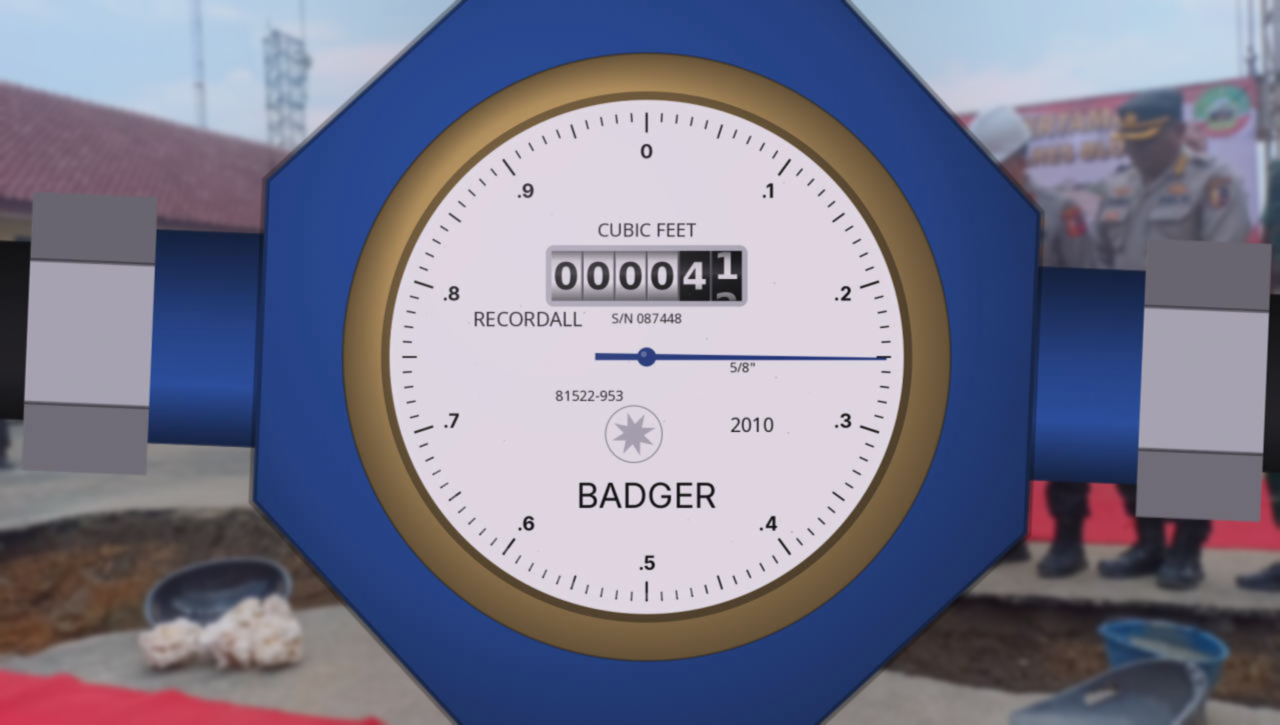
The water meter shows 41.25 ft³
